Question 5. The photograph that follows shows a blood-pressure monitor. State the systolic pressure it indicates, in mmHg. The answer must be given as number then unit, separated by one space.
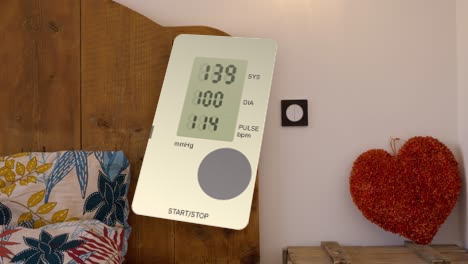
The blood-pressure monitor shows 139 mmHg
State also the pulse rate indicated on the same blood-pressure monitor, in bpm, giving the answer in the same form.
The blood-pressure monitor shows 114 bpm
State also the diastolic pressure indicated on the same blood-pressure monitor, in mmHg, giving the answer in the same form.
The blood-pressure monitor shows 100 mmHg
